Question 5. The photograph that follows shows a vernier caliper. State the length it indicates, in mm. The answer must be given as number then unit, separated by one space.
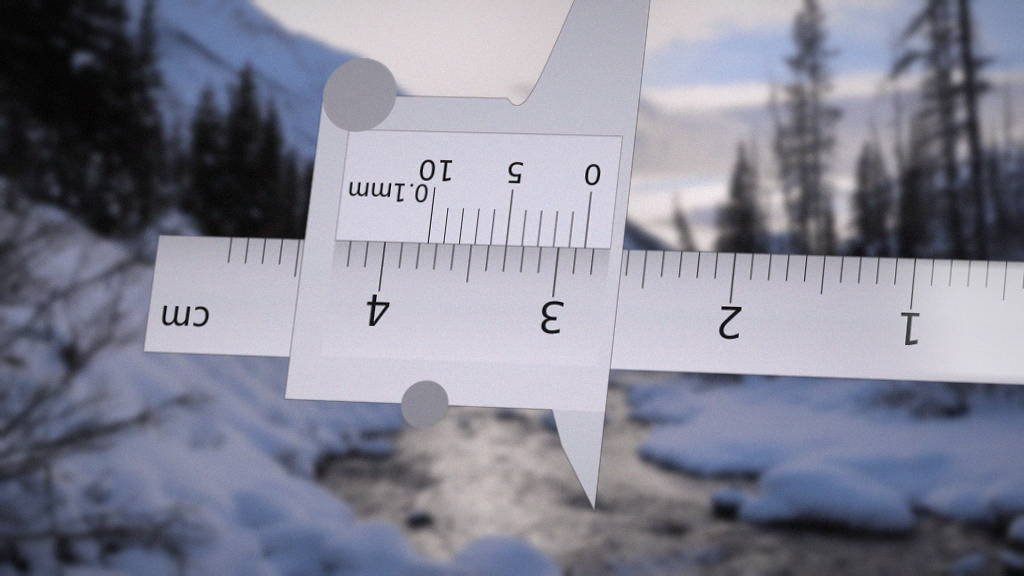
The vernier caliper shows 28.5 mm
